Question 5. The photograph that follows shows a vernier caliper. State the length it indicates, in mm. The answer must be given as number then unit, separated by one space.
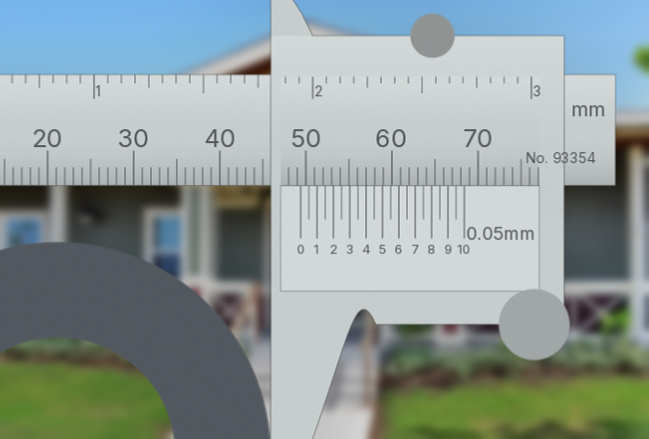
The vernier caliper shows 49.4 mm
